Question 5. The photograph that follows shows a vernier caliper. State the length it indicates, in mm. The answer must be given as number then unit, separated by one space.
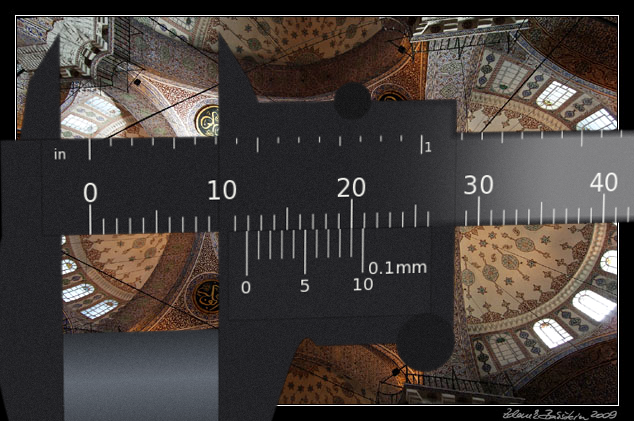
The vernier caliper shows 11.9 mm
